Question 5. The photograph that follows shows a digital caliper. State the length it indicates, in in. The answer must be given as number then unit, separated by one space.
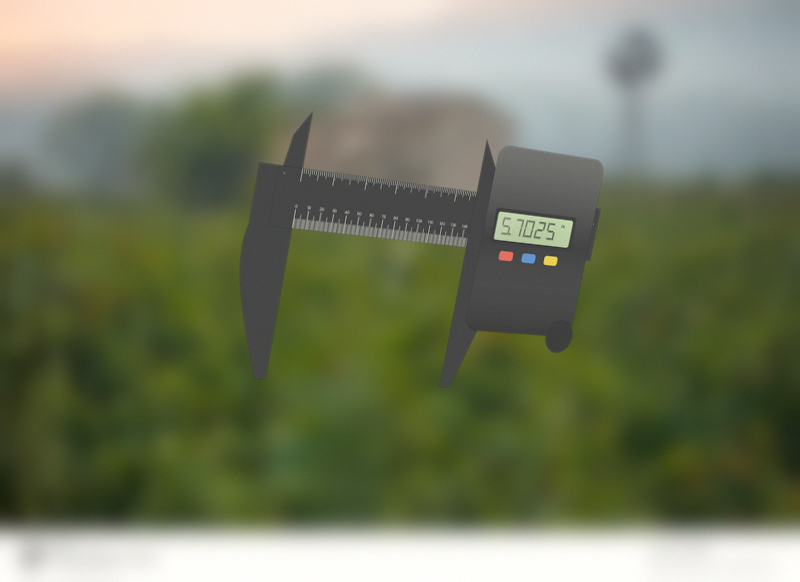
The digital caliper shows 5.7025 in
